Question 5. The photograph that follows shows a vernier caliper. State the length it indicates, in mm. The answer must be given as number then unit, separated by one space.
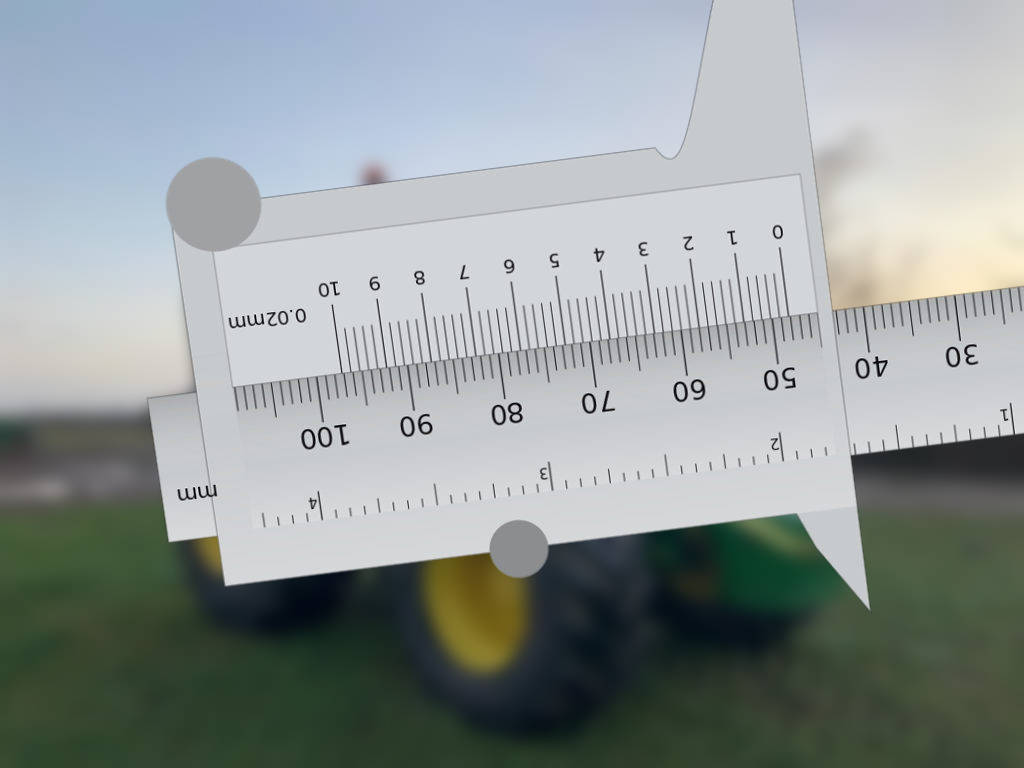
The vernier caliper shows 48.2 mm
